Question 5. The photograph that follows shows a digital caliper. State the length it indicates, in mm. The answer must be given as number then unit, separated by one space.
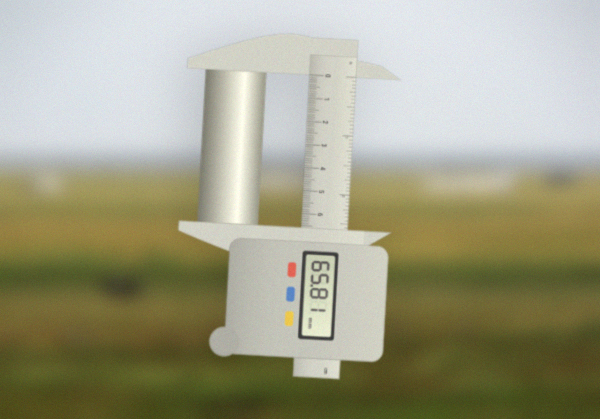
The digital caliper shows 65.81 mm
